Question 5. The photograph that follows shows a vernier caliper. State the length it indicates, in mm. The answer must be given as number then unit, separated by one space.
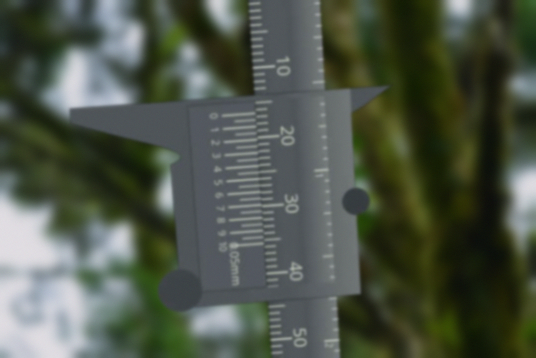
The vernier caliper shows 16.5 mm
